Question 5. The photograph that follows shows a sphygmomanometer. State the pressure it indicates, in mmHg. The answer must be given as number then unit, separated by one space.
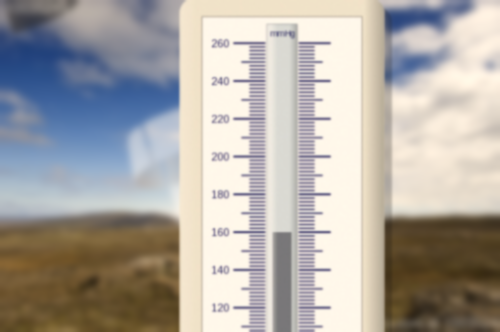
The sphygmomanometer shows 160 mmHg
